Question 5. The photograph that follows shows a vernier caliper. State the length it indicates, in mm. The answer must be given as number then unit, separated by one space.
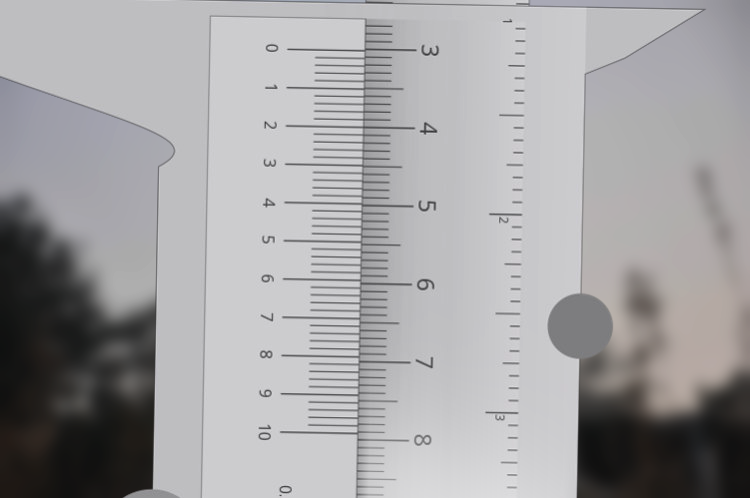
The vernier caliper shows 30.2 mm
